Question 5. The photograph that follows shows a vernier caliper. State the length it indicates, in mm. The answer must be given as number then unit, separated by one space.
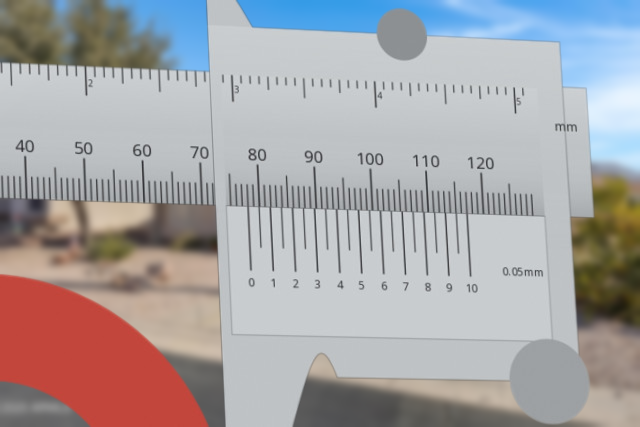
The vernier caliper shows 78.0 mm
